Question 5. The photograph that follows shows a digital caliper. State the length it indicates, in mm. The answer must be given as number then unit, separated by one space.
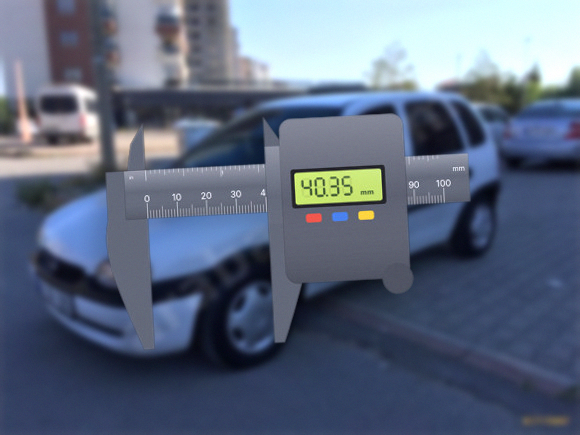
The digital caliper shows 40.35 mm
